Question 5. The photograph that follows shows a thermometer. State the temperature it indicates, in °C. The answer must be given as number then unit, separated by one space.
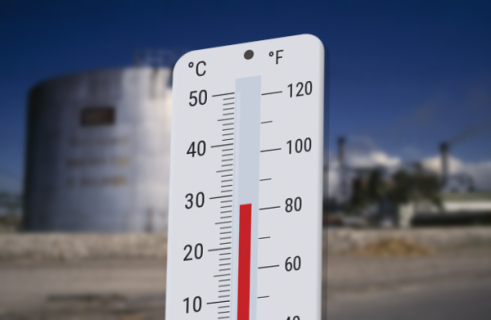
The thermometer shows 28 °C
